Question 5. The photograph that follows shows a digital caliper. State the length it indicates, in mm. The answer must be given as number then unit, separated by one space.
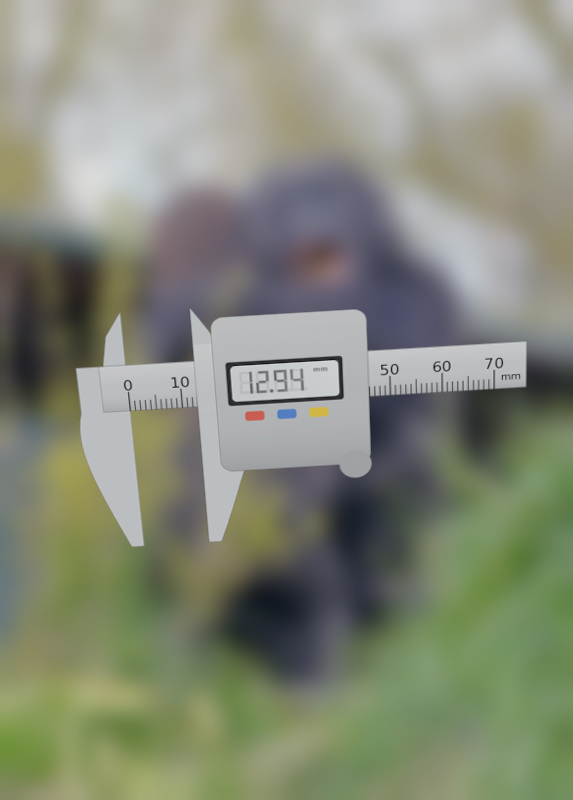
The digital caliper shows 12.94 mm
